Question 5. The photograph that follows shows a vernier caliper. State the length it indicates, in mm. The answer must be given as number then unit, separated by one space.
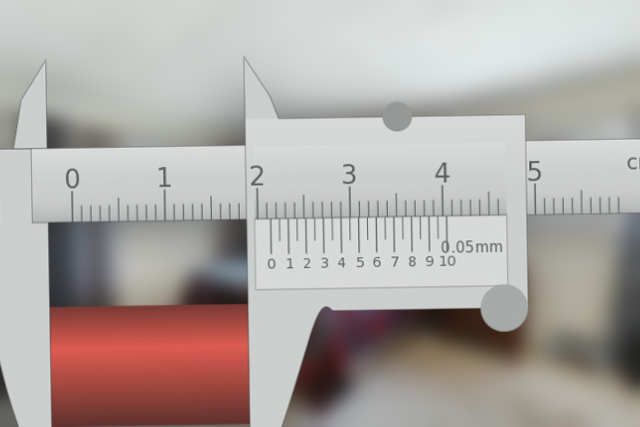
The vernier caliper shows 21.4 mm
